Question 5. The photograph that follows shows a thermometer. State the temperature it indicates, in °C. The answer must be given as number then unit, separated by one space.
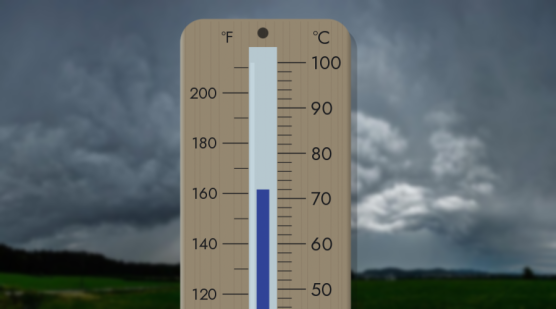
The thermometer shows 72 °C
